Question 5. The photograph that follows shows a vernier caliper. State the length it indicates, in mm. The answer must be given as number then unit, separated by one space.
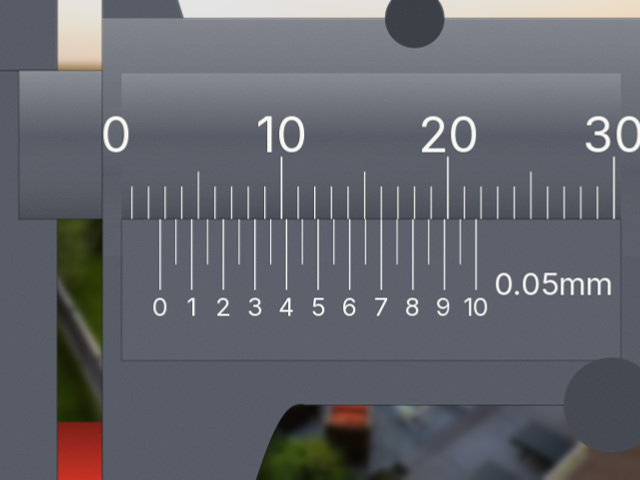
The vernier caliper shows 2.7 mm
